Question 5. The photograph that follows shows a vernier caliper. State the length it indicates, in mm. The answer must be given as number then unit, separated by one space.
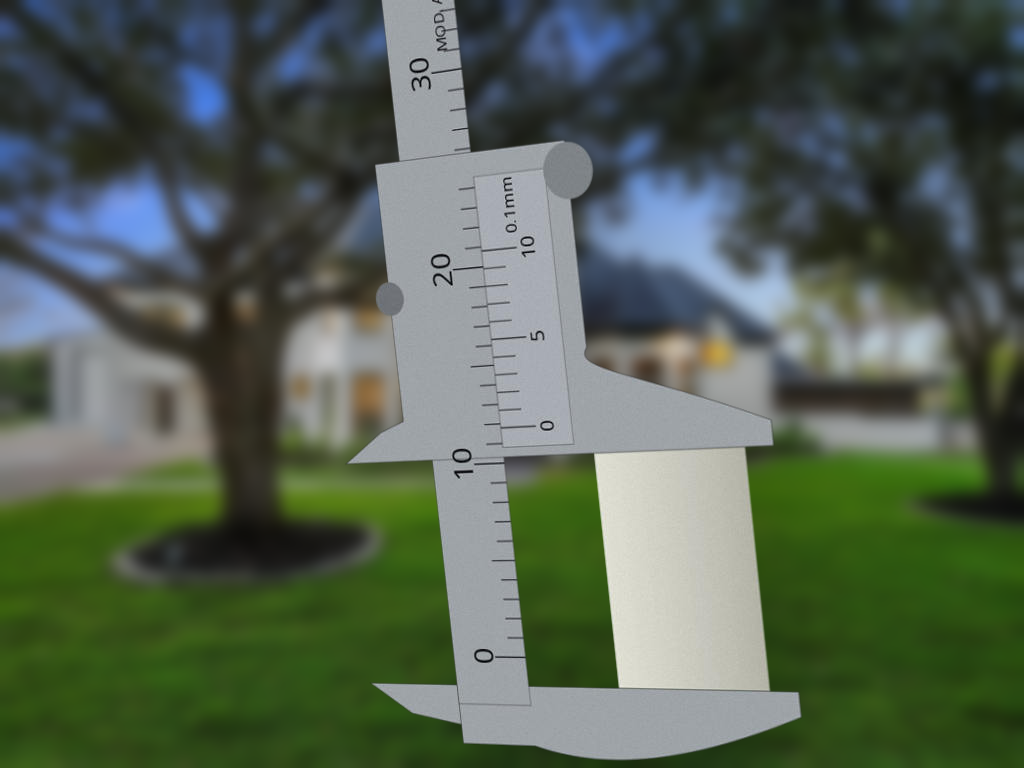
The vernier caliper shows 11.8 mm
